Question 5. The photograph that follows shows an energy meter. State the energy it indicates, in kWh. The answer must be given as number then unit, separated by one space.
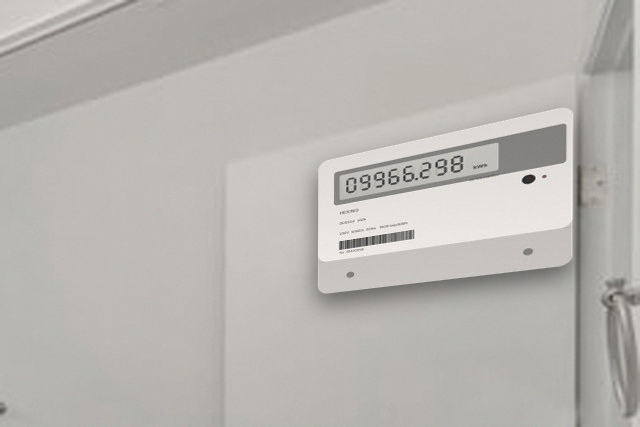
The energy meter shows 9966.298 kWh
